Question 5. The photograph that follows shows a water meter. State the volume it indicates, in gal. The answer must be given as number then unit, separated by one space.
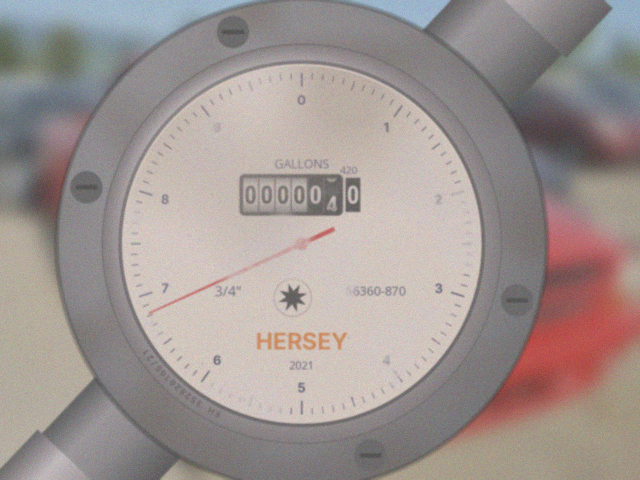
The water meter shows 36.8 gal
